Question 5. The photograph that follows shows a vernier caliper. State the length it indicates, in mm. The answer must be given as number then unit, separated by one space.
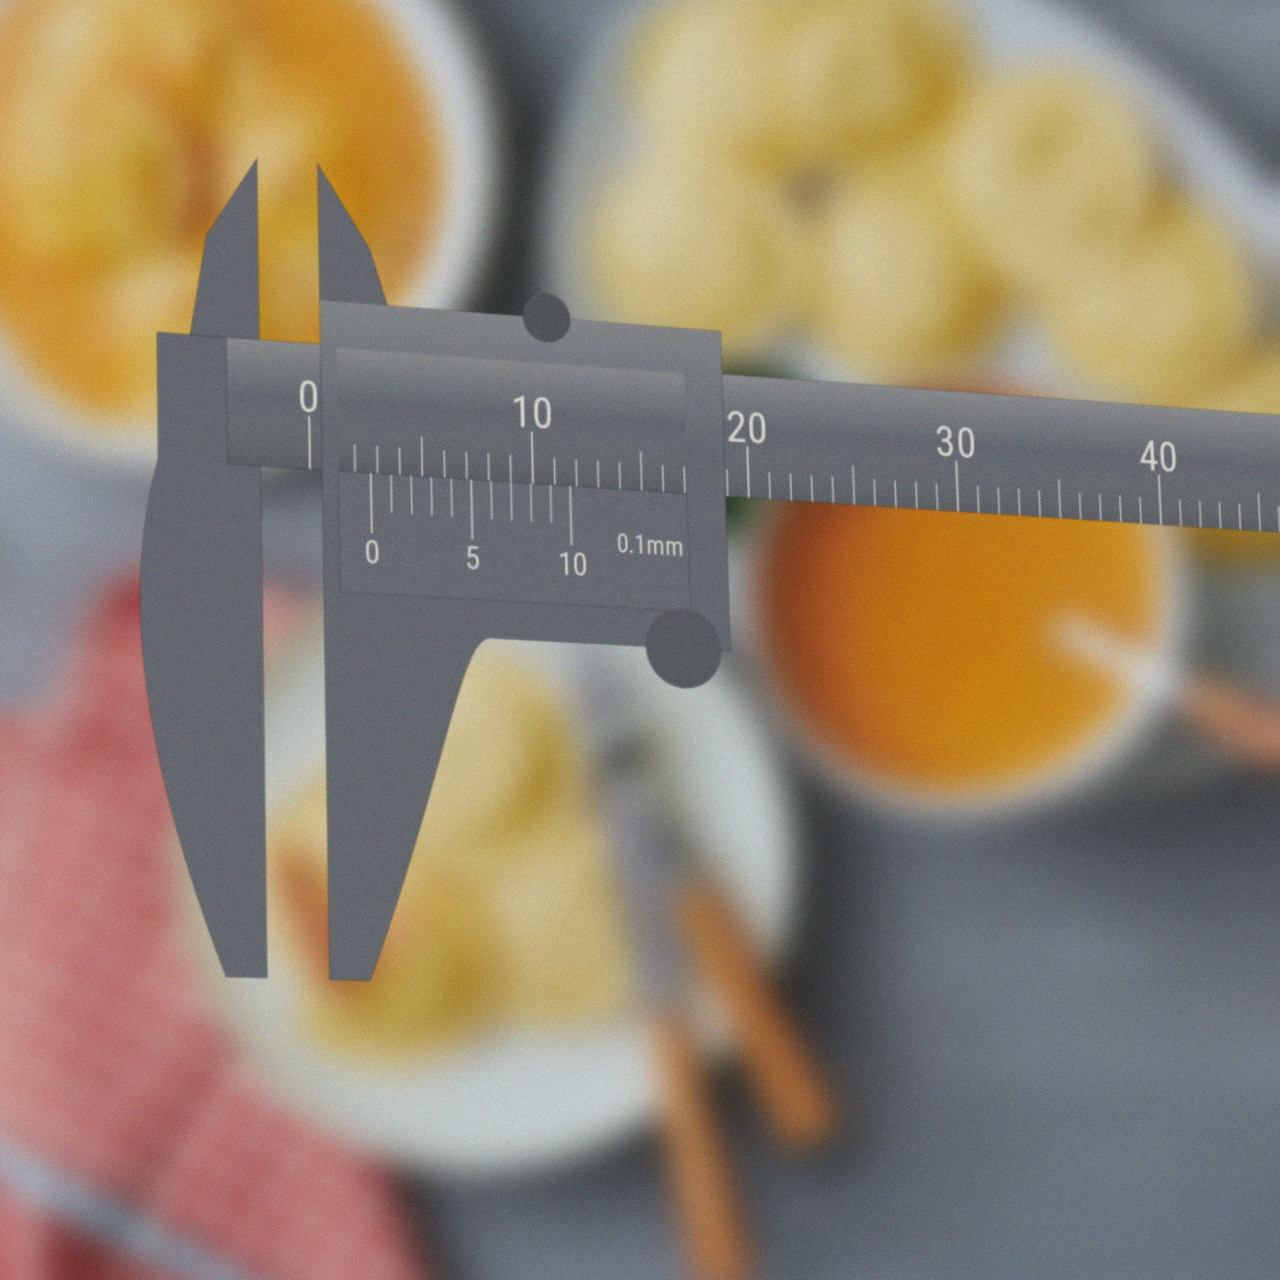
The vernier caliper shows 2.7 mm
